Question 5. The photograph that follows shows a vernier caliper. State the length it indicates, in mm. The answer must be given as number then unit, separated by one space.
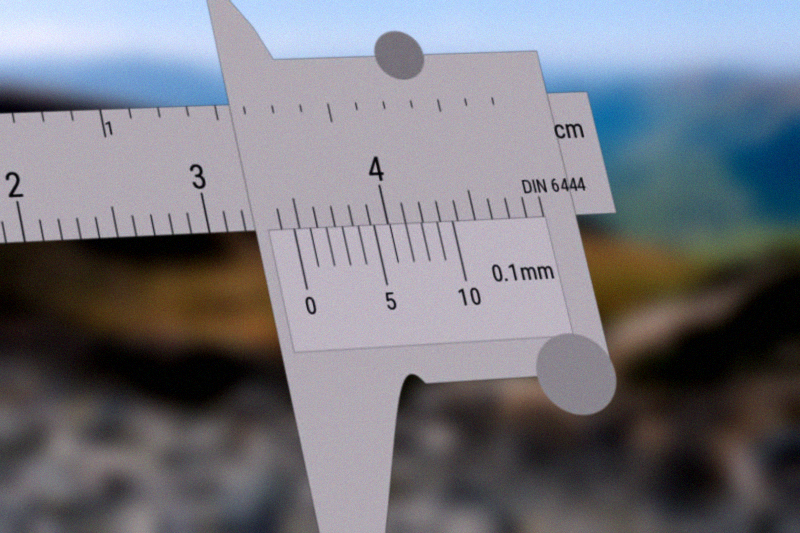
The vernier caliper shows 34.7 mm
